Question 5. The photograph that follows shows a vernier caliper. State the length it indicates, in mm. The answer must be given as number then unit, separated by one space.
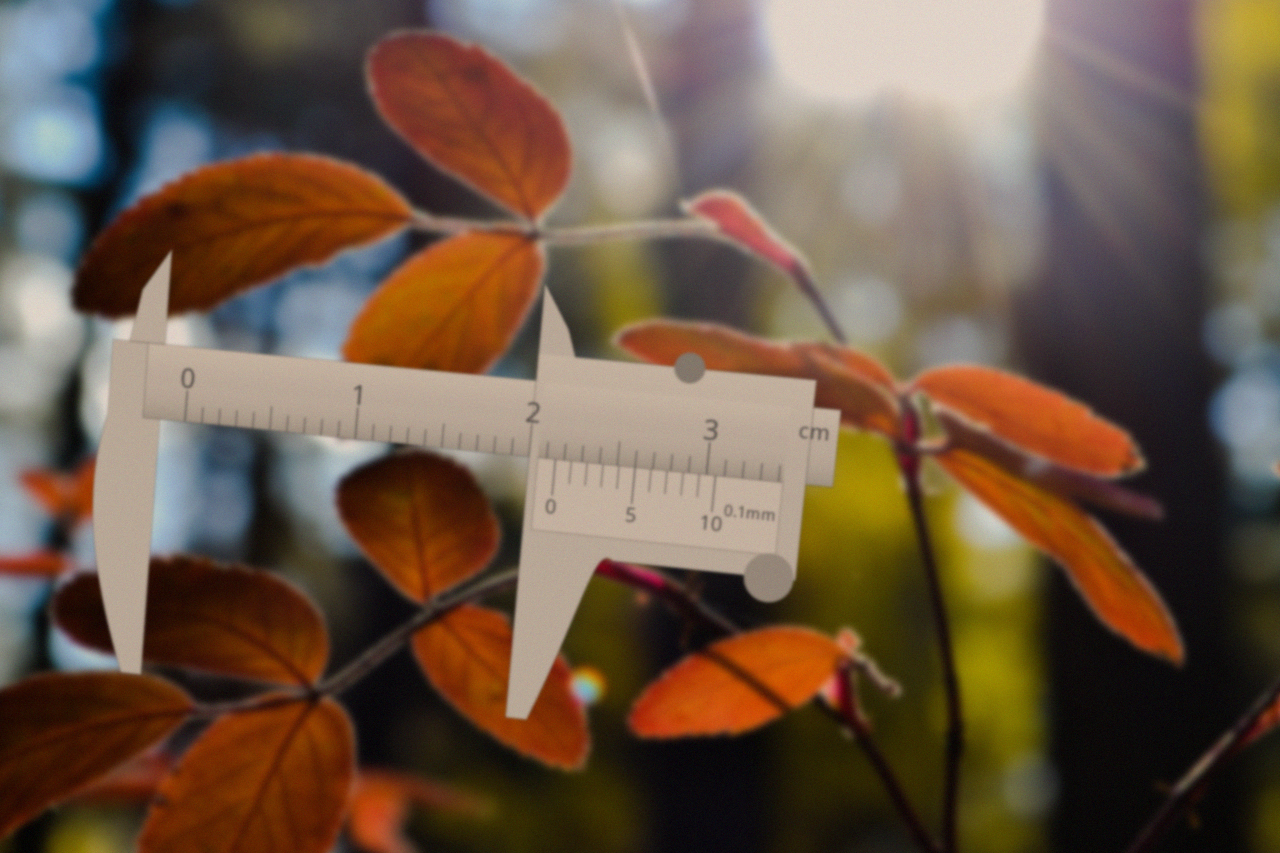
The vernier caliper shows 21.5 mm
